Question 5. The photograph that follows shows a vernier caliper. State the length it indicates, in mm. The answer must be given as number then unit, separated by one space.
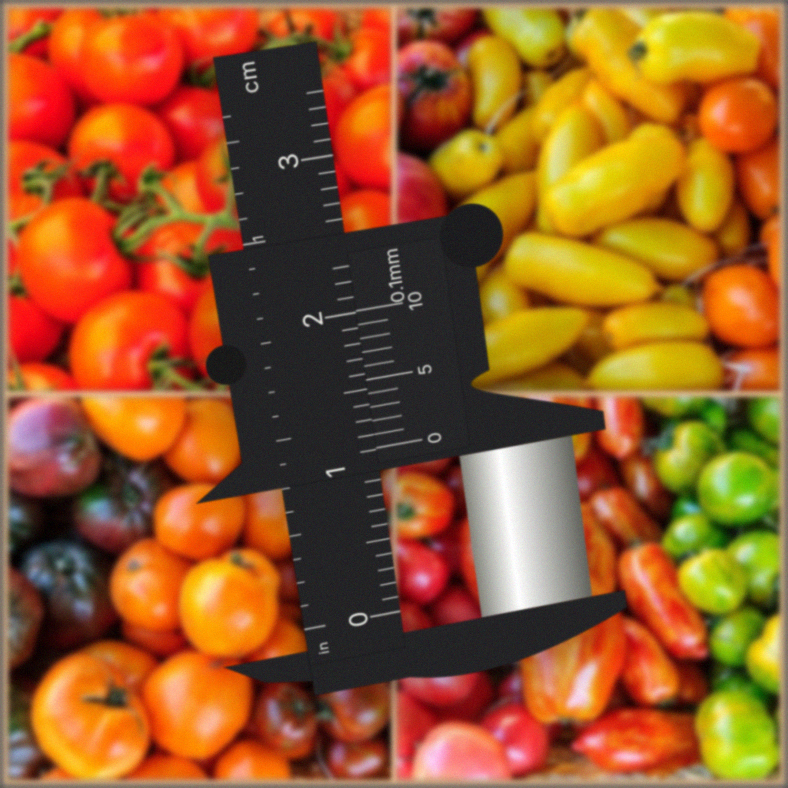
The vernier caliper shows 11.1 mm
